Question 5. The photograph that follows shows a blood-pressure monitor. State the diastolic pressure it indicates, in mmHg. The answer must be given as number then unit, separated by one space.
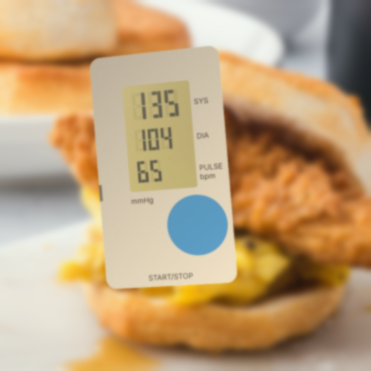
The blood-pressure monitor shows 104 mmHg
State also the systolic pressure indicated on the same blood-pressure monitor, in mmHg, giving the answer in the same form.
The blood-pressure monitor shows 135 mmHg
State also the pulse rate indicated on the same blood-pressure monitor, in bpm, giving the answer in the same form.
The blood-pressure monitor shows 65 bpm
